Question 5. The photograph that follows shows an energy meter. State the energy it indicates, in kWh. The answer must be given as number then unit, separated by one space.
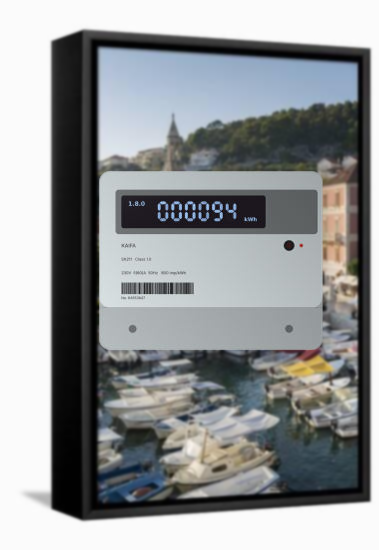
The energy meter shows 94 kWh
